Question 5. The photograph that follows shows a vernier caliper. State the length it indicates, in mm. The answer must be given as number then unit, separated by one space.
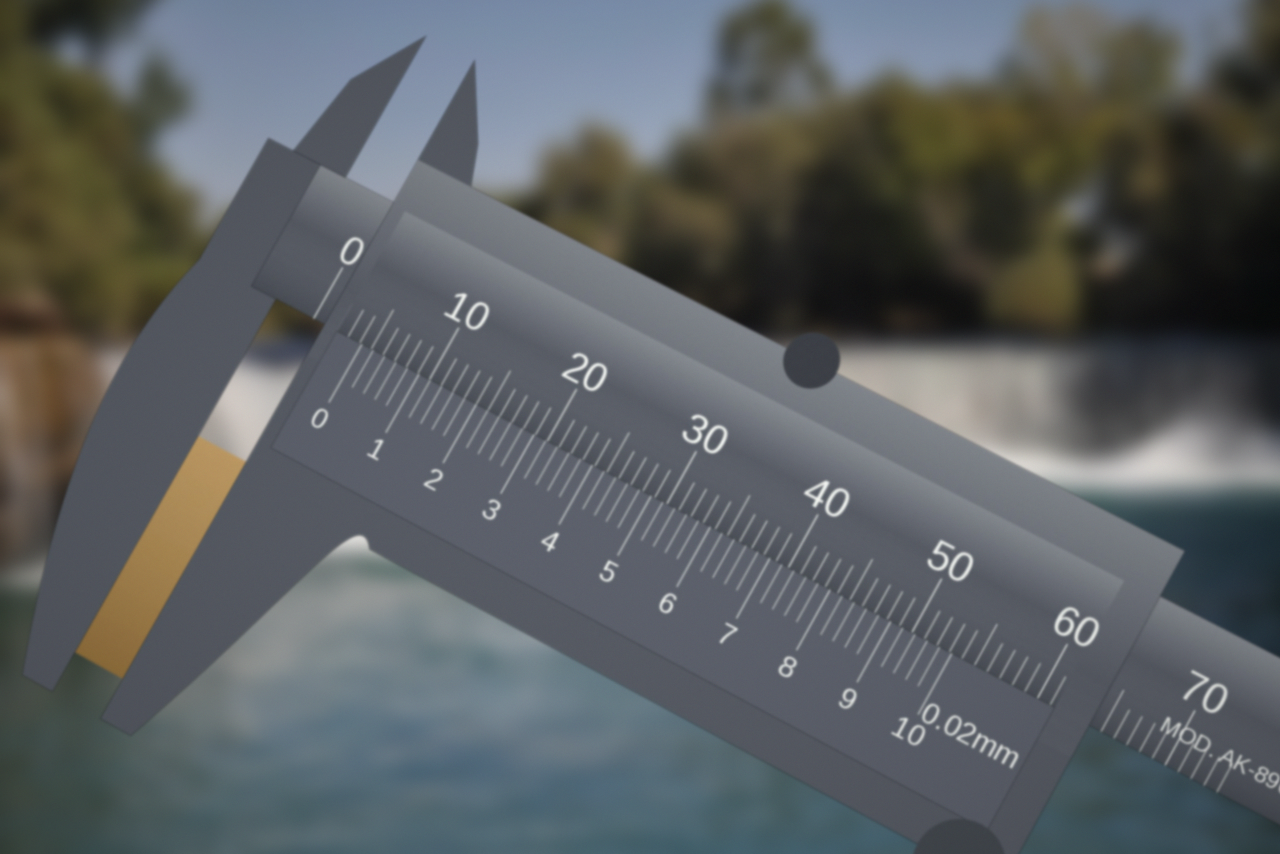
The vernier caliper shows 4.2 mm
